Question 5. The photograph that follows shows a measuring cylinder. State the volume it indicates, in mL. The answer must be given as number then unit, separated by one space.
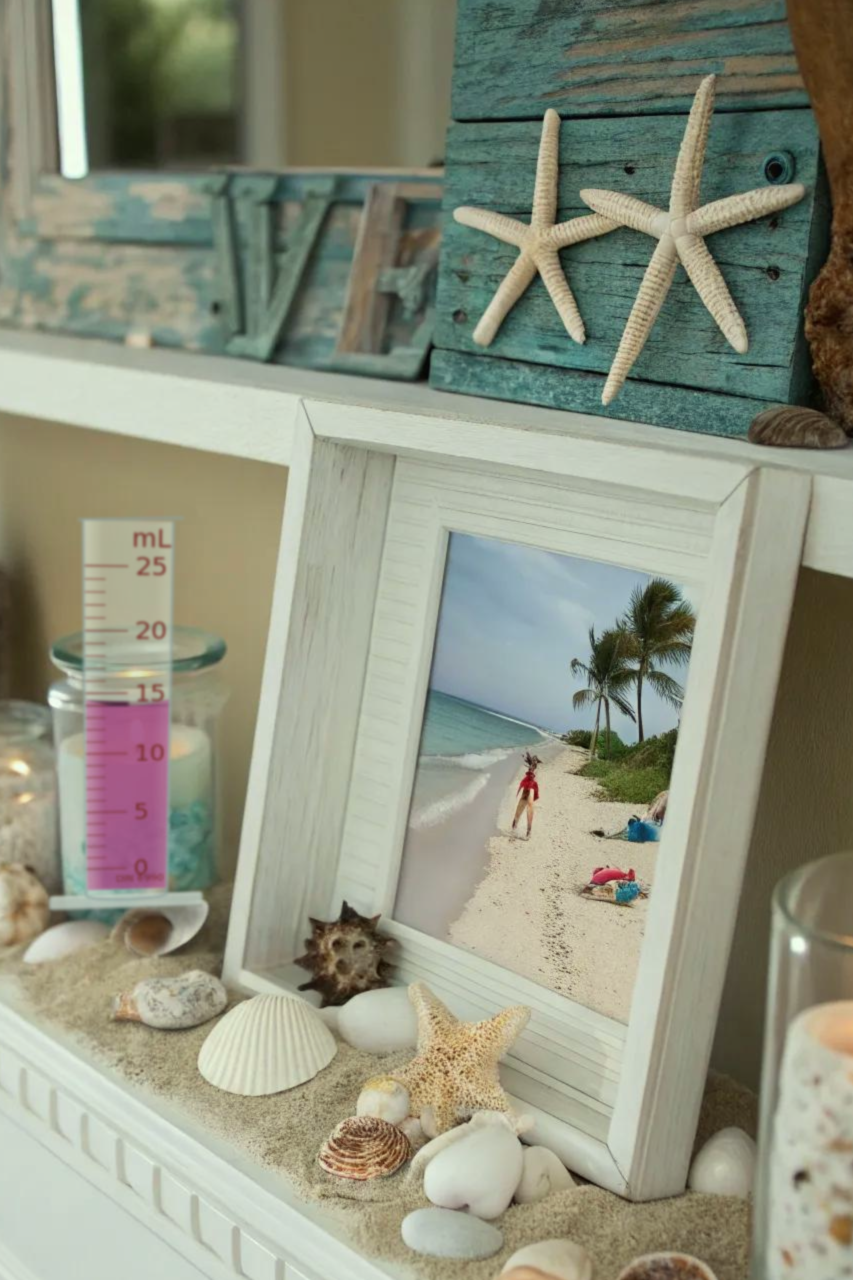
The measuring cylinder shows 14 mL
